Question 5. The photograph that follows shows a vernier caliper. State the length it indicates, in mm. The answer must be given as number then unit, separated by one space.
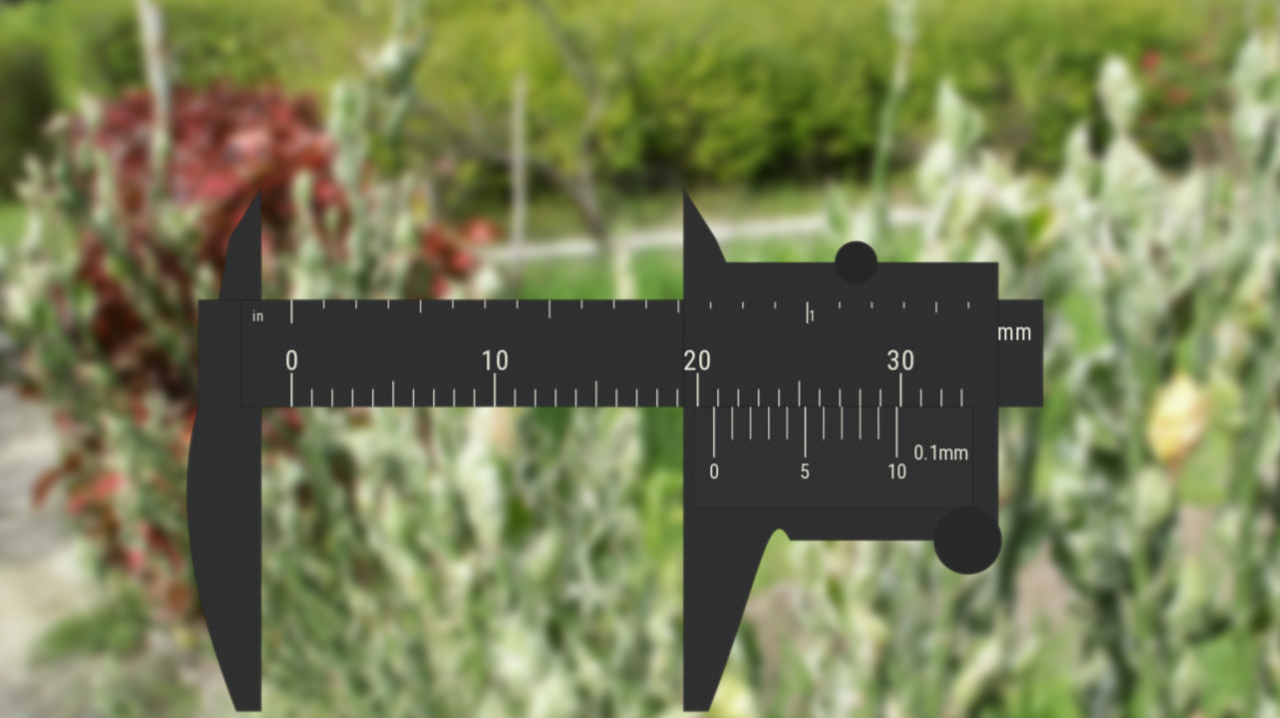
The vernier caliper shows 20.8 mm
